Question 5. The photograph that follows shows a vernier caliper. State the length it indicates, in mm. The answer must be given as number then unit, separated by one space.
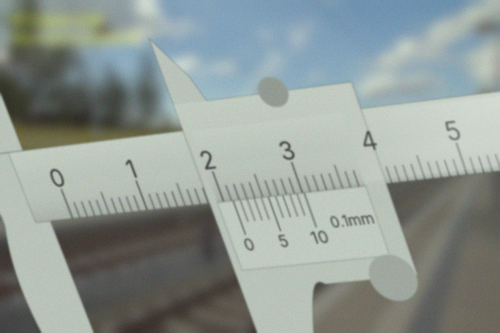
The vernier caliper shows 21.2 mm
